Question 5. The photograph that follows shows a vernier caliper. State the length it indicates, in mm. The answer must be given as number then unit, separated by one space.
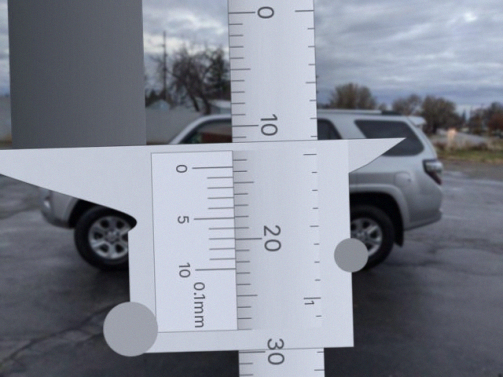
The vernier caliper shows 13.6 mm
